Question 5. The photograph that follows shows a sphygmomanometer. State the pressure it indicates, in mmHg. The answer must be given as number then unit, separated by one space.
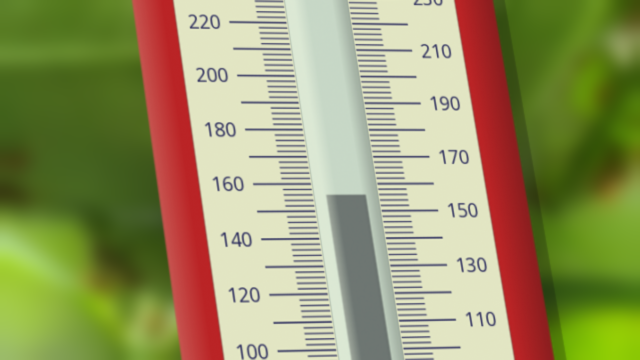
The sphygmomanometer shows 156 mmHg
